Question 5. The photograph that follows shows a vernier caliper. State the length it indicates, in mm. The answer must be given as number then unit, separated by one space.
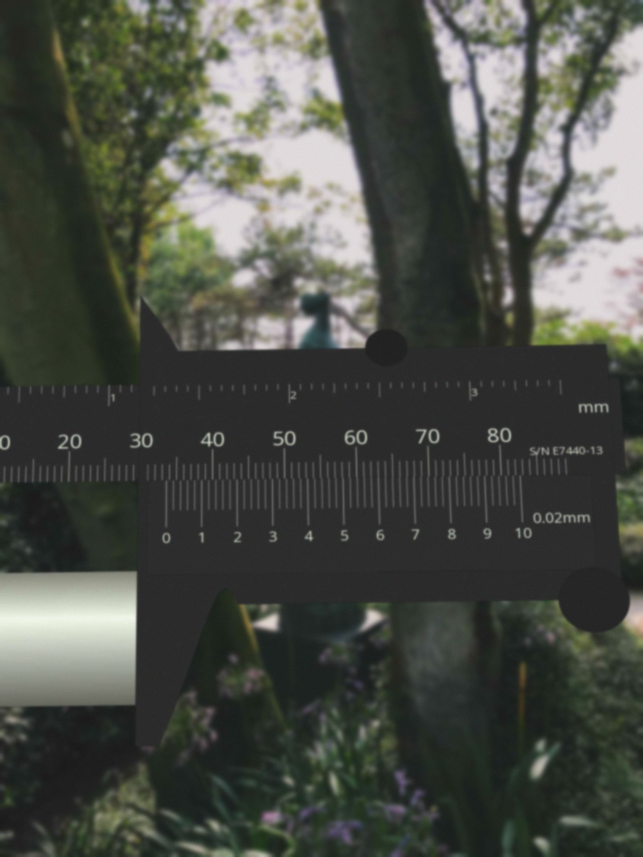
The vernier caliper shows 33.6 mm
